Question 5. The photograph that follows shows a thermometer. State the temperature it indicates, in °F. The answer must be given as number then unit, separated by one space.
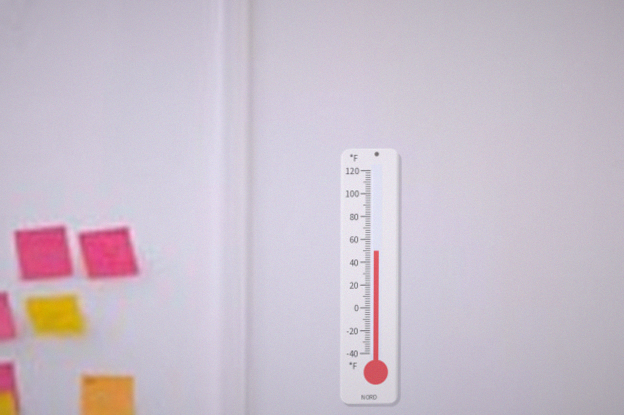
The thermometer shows 50 °F
